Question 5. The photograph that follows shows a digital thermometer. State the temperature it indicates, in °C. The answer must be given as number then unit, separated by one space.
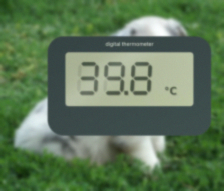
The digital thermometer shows 39.8 °C
